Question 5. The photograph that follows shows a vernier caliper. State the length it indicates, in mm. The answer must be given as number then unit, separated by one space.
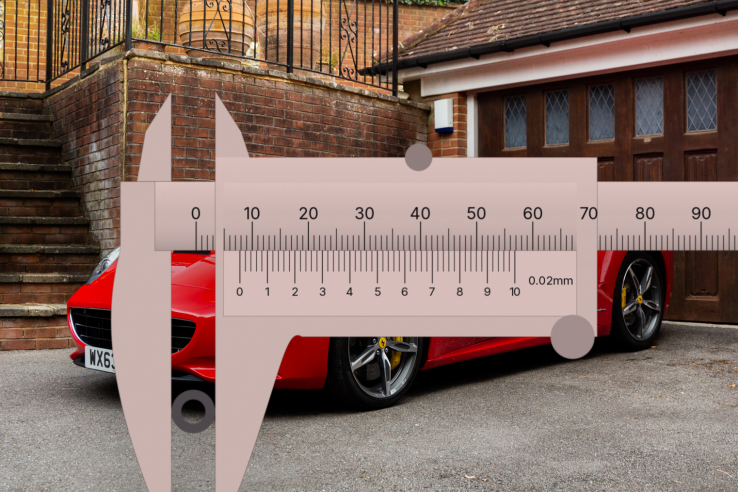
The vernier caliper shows 7.8 mm
